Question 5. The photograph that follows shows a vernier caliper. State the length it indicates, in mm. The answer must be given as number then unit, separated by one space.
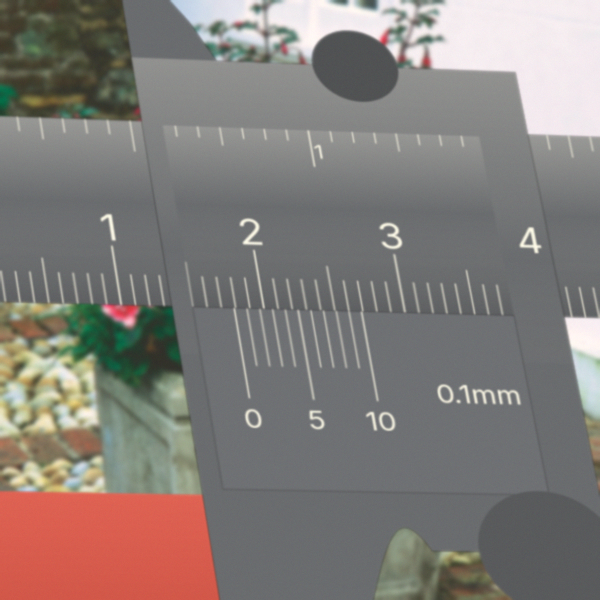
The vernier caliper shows 17.9 mm
